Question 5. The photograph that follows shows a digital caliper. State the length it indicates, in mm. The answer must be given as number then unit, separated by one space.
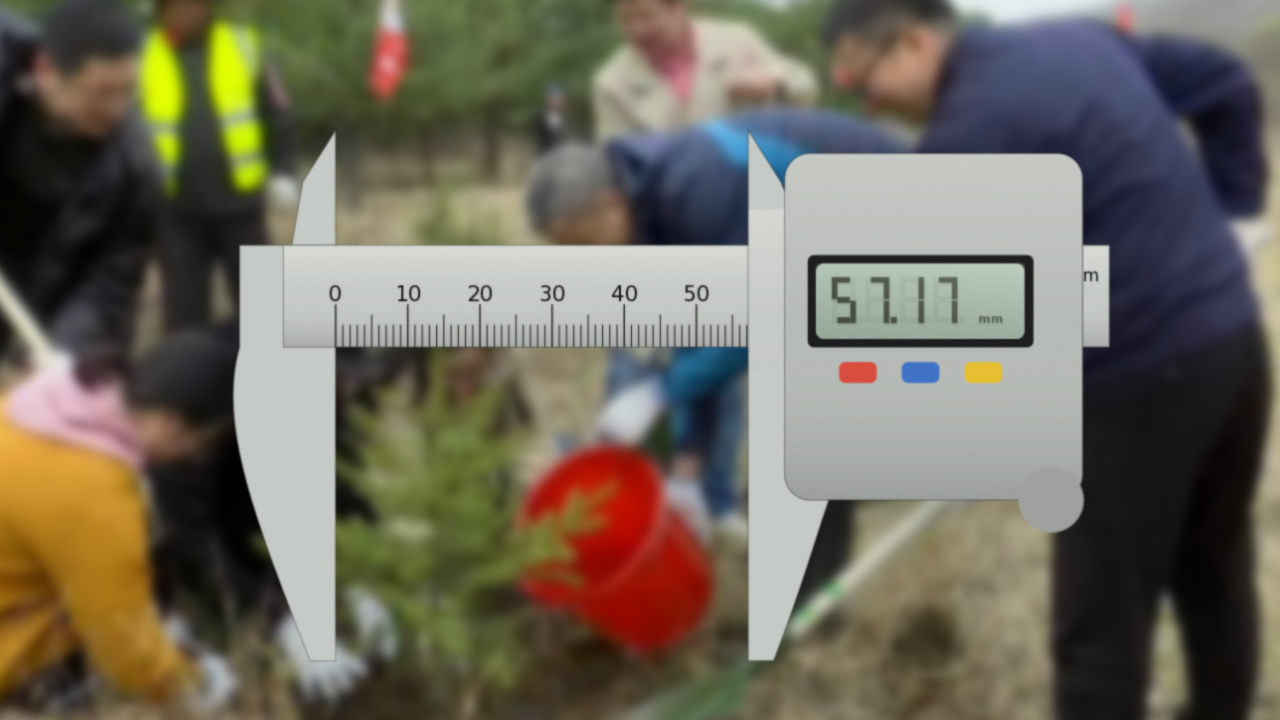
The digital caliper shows 57.17 mm
